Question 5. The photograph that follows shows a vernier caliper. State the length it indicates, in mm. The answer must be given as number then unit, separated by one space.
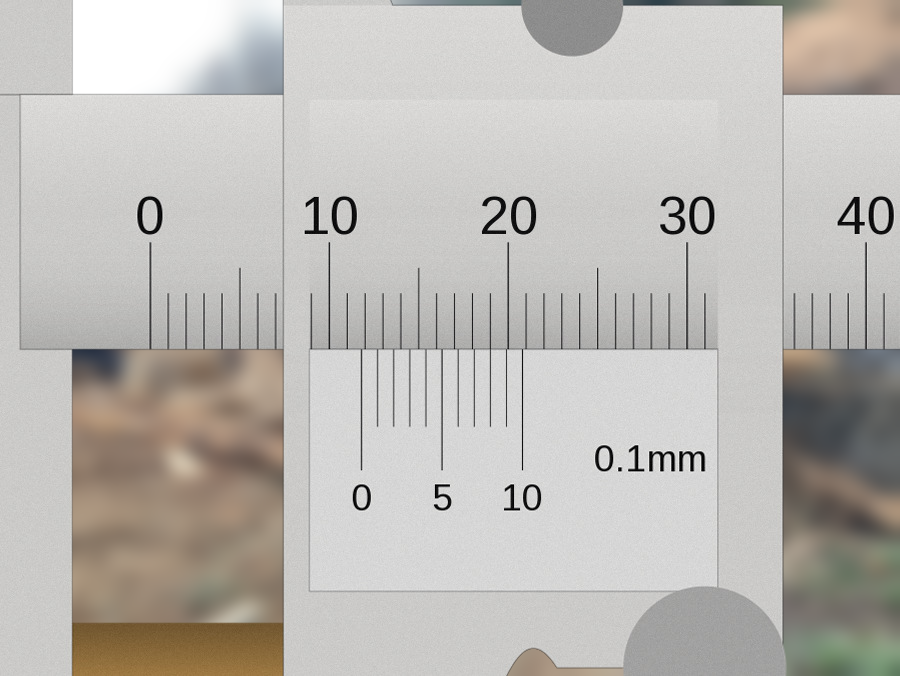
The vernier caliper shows 11.8 mm
